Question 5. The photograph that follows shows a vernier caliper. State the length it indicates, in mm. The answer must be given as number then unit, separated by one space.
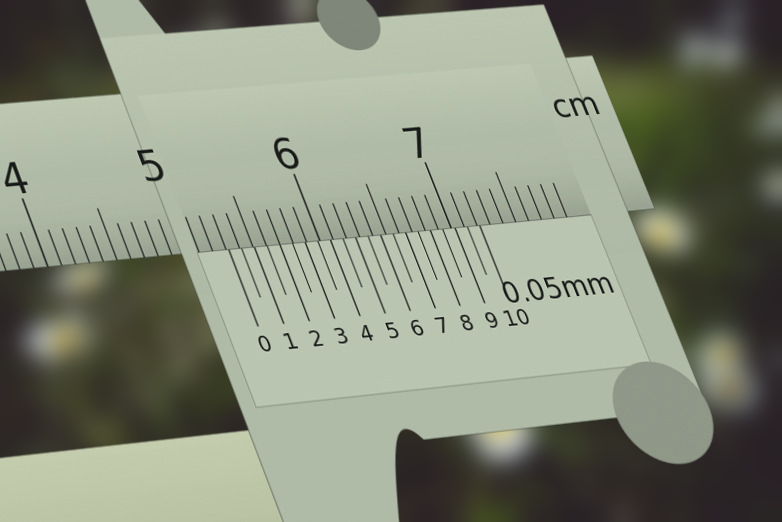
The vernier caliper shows 53.2 mm
